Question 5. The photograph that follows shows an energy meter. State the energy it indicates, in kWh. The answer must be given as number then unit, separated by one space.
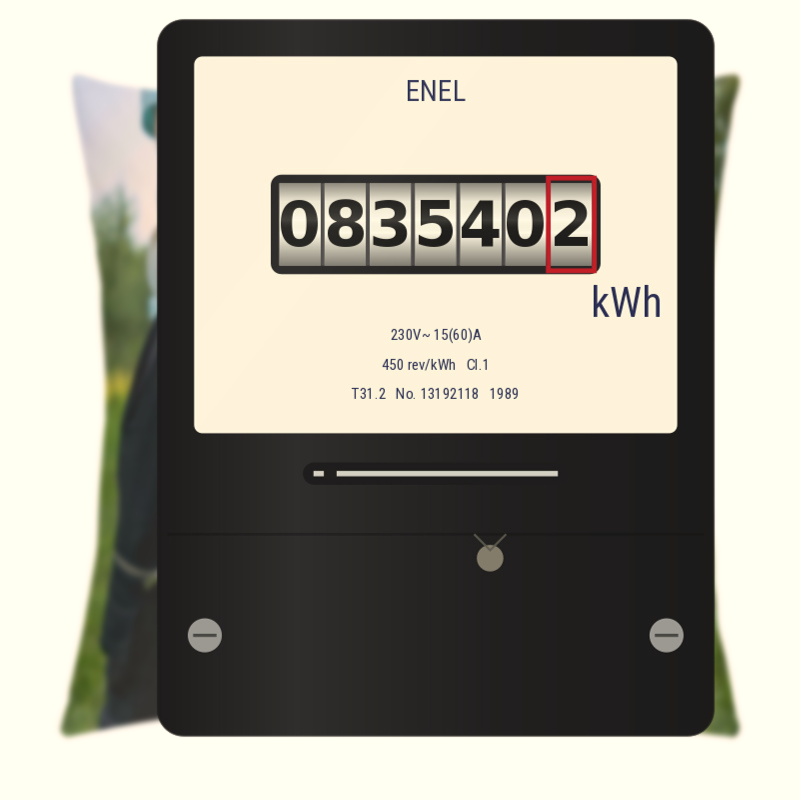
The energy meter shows 83540.2 kWh
